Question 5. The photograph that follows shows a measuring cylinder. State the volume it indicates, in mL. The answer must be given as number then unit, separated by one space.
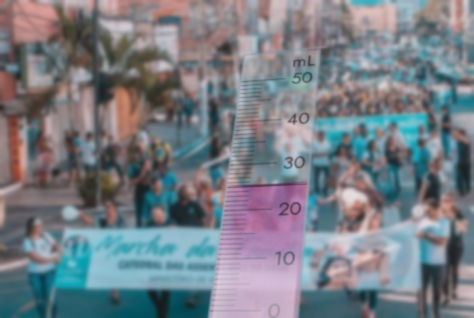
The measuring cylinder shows 25 mL
